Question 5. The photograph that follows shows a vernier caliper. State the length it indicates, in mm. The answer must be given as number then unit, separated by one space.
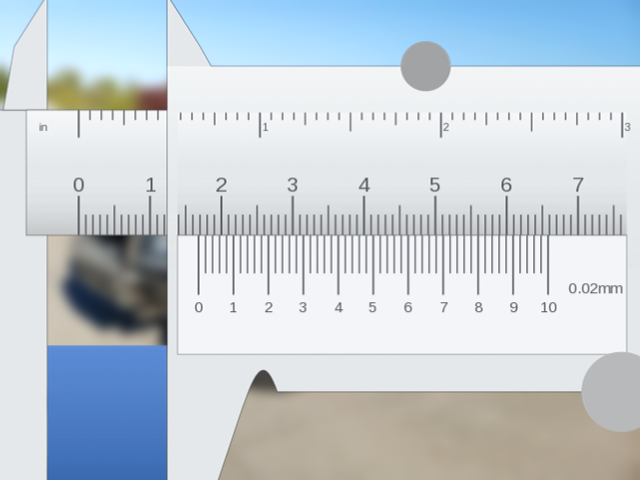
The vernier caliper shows 16.8 mm
